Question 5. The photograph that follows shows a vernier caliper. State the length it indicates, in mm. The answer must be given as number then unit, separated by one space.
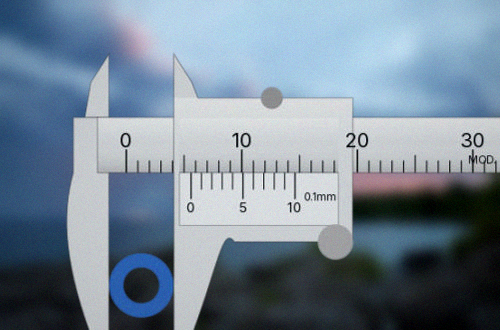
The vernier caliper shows 5.6 mm
